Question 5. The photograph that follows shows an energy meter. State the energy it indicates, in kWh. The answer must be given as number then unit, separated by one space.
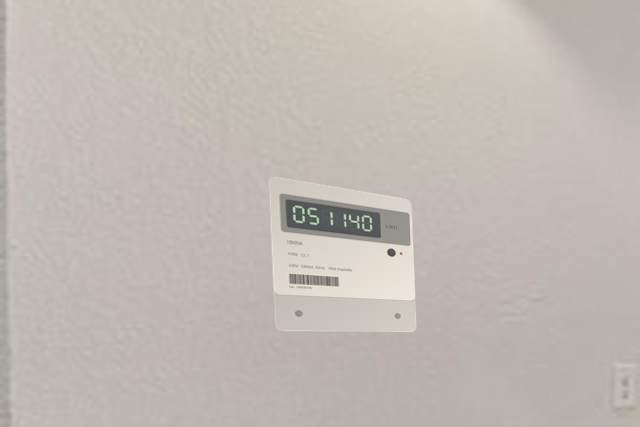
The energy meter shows 51140 kWh
